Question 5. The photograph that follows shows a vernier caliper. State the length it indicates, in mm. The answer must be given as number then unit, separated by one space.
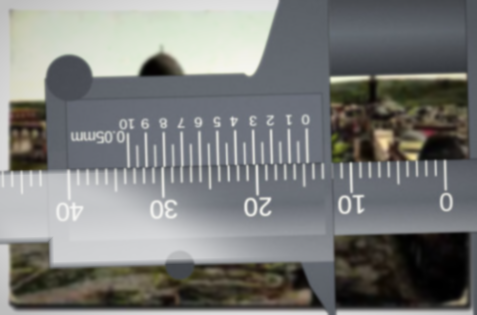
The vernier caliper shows 14.6 mm
